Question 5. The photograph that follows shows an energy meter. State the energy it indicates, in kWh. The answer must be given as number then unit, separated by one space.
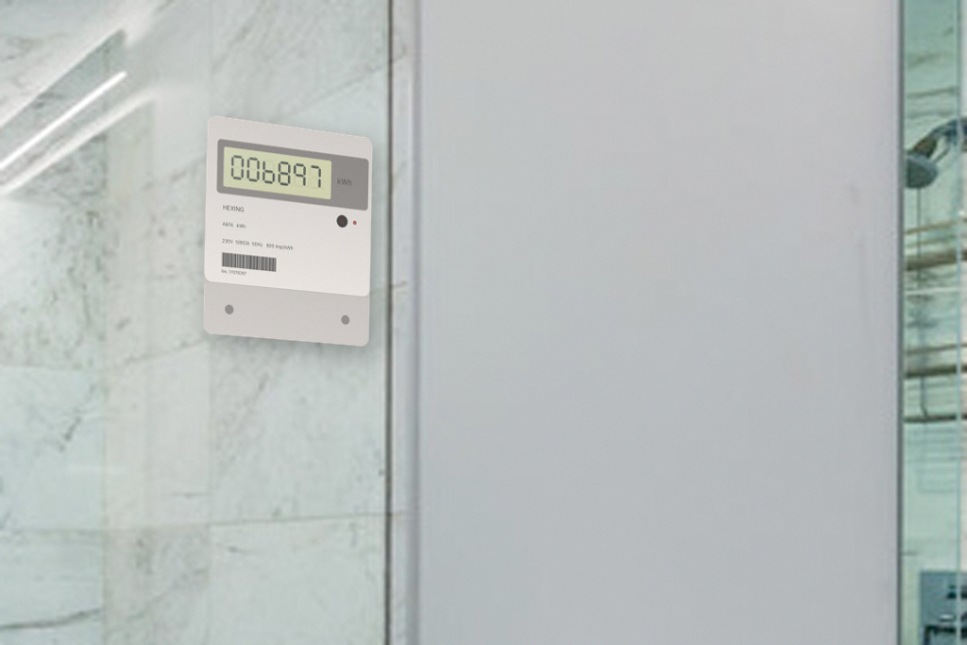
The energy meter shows 6897 kWh
